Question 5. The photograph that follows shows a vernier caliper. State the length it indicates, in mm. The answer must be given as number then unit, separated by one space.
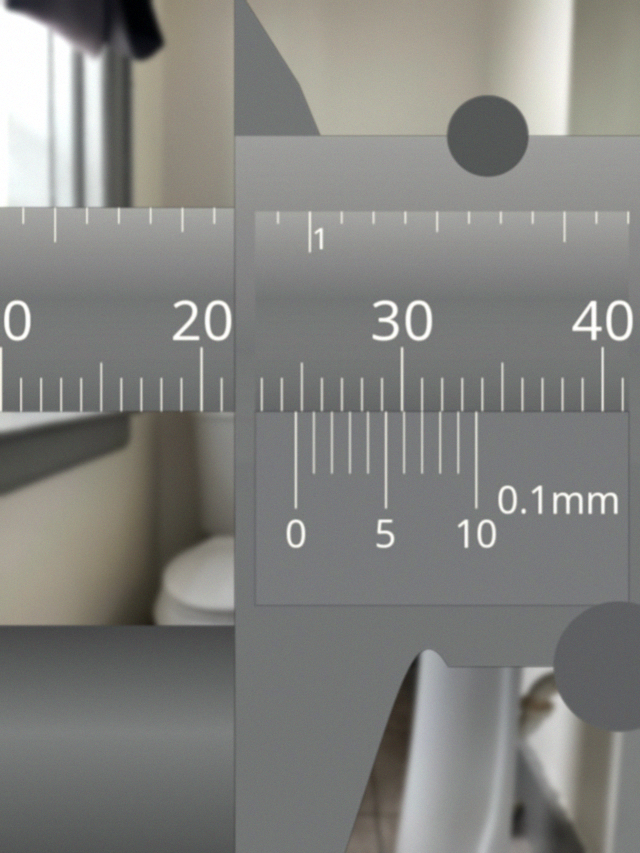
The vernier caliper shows 24.7 mm
